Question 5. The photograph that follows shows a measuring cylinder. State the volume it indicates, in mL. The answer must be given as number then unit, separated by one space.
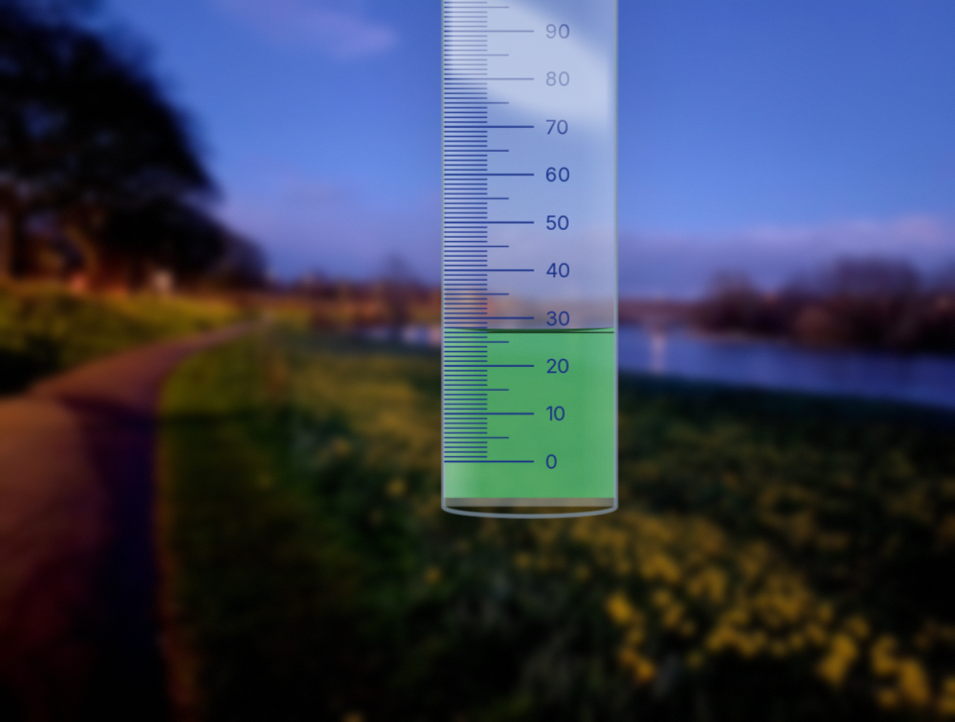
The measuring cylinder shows 27 mL
